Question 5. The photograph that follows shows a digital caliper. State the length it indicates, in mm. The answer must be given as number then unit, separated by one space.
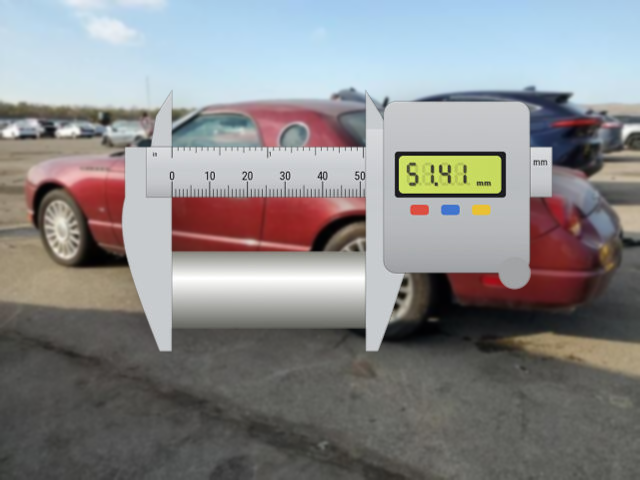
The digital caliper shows 51.41 mm
